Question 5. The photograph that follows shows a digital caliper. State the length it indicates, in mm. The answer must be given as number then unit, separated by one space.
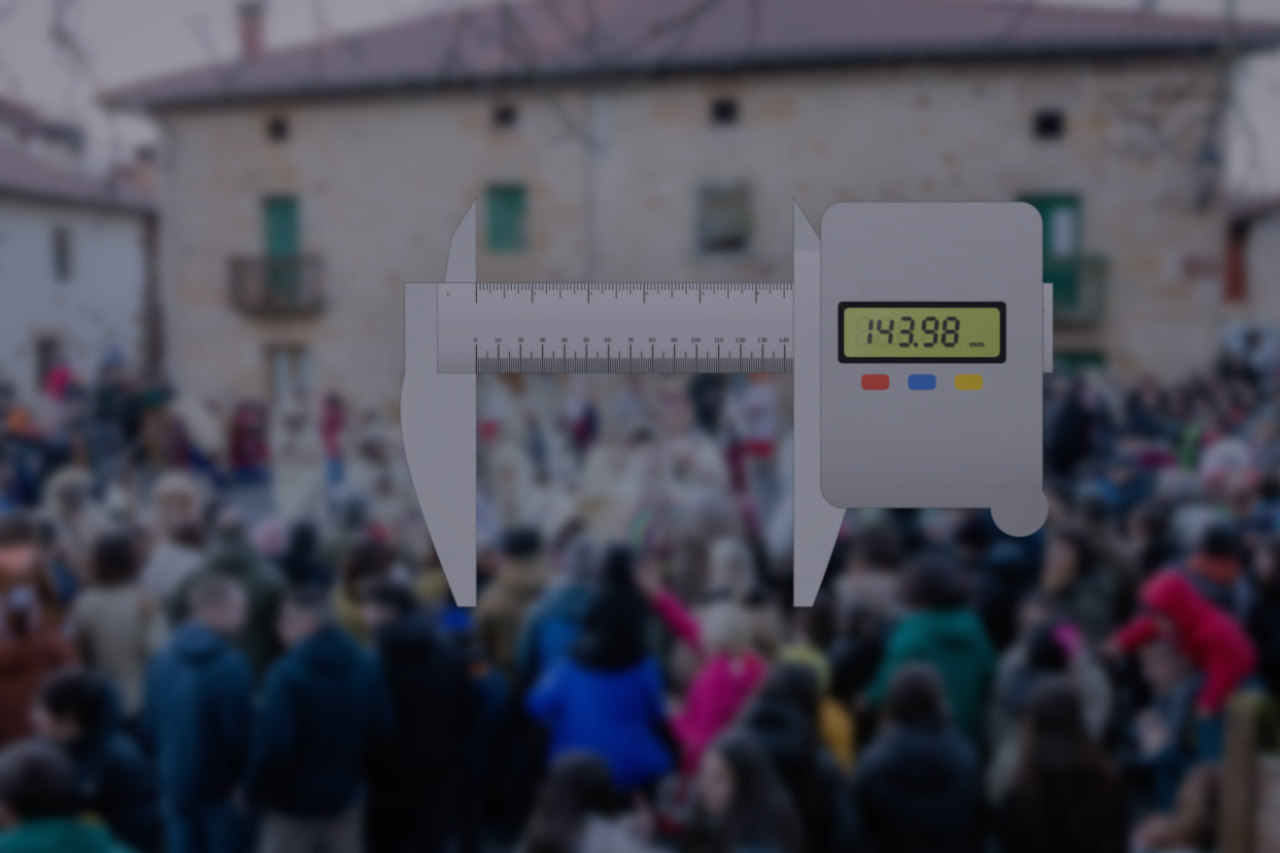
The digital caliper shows 143.98 mm
